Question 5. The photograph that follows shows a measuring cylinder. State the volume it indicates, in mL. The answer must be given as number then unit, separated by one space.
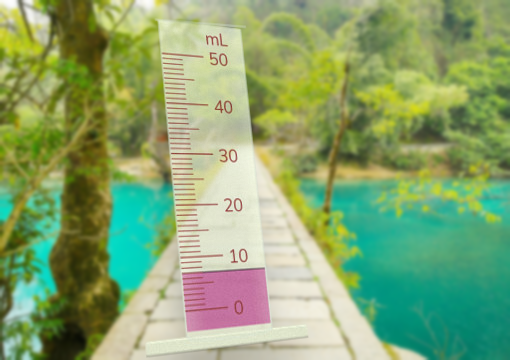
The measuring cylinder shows 7 mL
